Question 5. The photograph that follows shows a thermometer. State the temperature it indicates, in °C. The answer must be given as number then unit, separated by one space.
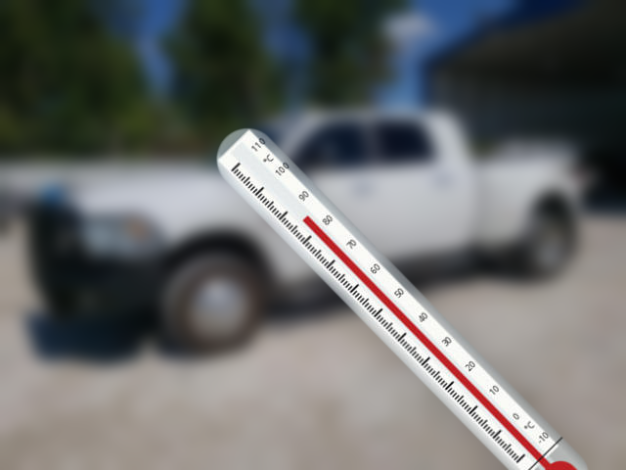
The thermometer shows 85 °C
